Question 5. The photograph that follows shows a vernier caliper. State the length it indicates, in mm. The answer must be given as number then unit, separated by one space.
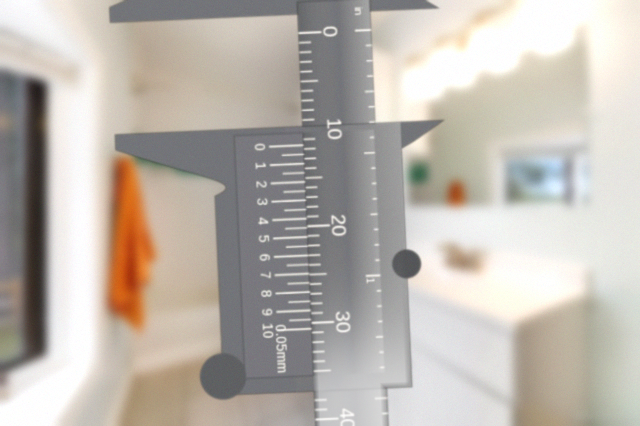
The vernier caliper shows 11.6 mm
